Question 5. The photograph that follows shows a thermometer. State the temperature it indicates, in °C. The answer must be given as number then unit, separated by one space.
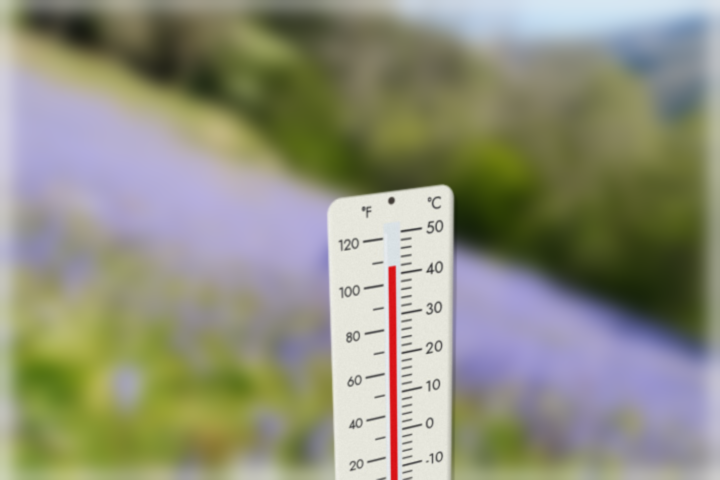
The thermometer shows 42 °C
